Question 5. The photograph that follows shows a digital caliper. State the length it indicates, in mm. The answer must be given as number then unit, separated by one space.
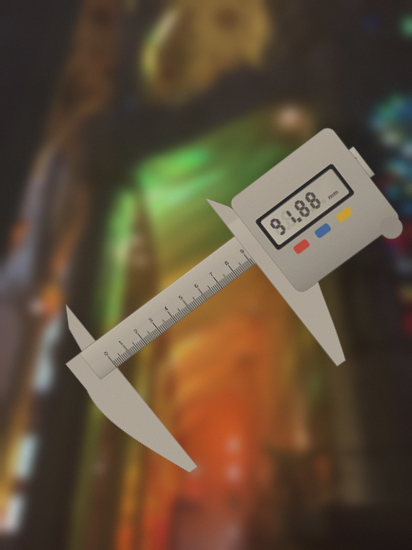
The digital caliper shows 91.88 mm
